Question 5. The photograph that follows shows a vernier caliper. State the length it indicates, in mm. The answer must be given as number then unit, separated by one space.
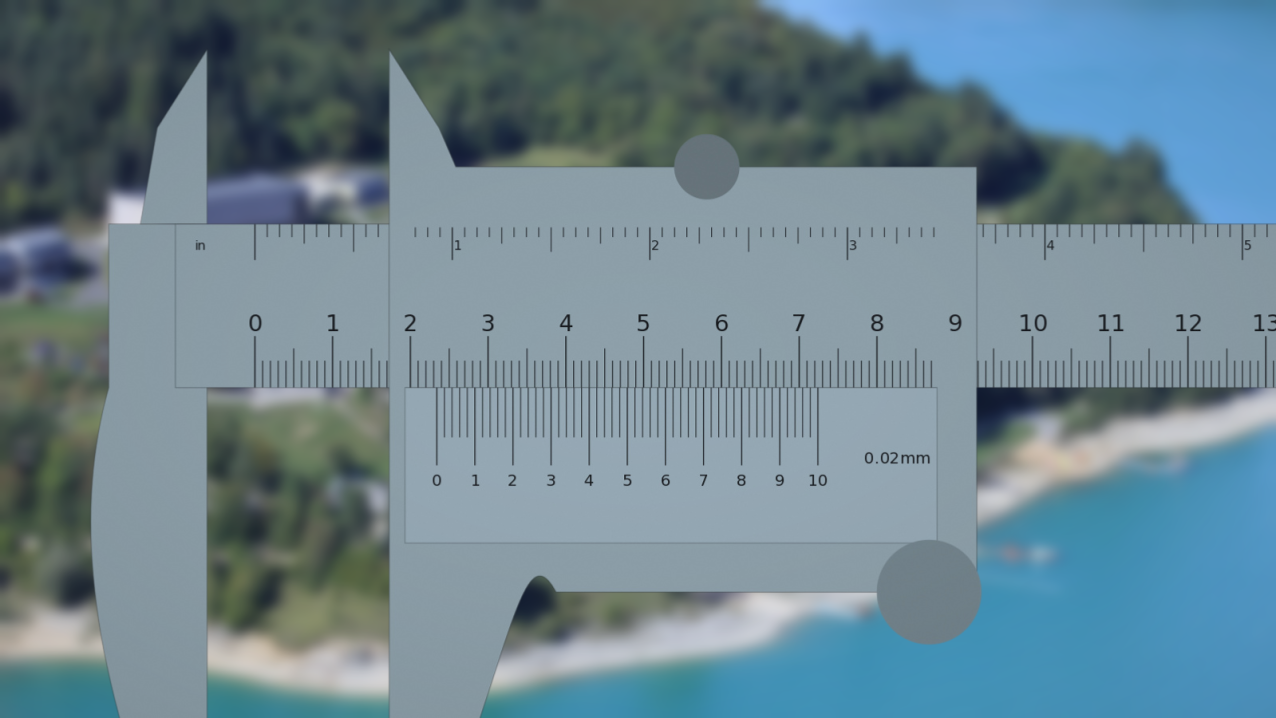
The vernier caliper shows 23.4 mm
